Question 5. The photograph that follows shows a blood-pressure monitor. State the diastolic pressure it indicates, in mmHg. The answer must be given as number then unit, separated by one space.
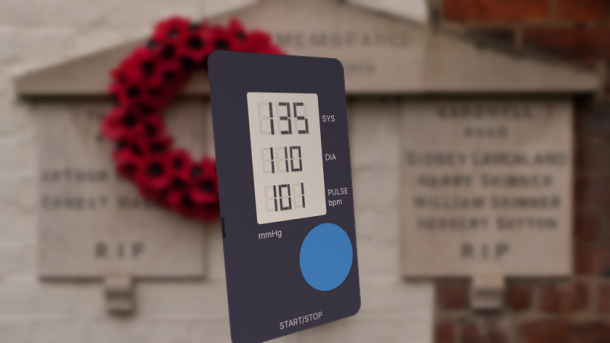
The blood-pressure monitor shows 110 mmHg
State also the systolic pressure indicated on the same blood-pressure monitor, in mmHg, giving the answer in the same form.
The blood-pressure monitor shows 135 mmHg
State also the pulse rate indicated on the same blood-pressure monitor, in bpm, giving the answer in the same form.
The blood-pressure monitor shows 101 bpm
